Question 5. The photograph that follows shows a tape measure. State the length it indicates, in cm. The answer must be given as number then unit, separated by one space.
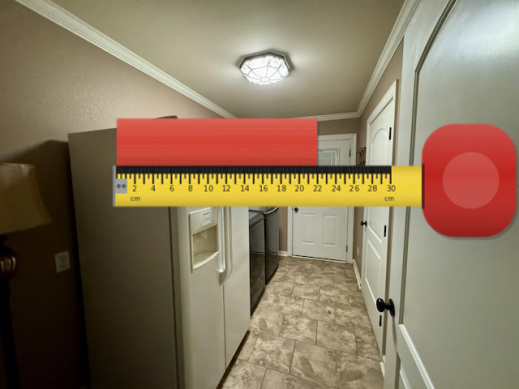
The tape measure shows 22 cm
